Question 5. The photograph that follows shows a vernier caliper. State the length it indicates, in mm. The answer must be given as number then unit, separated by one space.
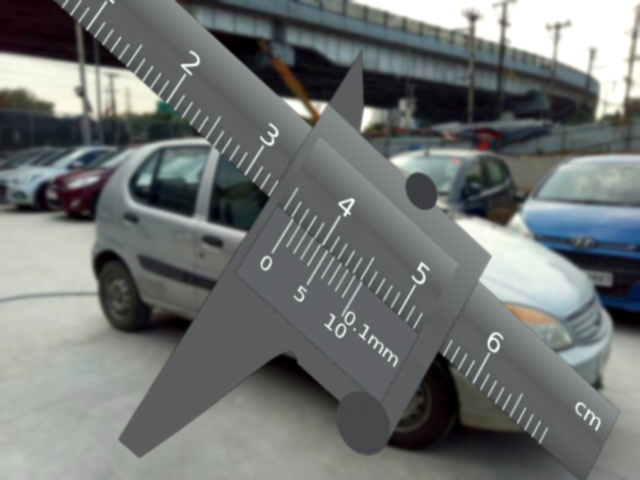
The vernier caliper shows 36.2 mm
